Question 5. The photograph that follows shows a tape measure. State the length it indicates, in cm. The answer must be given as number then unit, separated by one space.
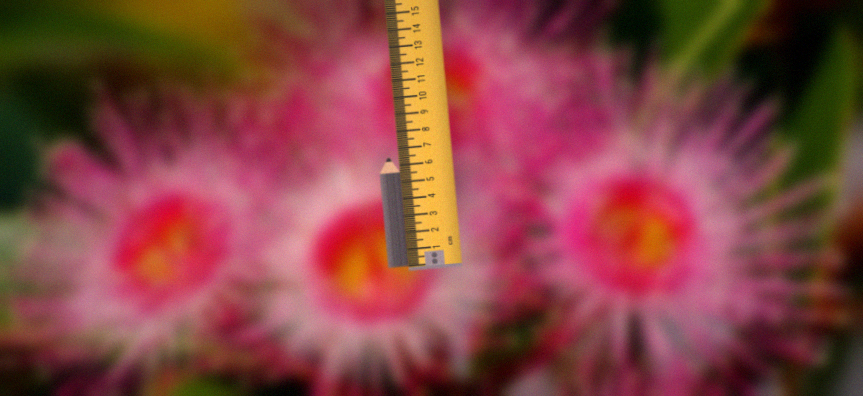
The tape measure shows 6.5 cm
